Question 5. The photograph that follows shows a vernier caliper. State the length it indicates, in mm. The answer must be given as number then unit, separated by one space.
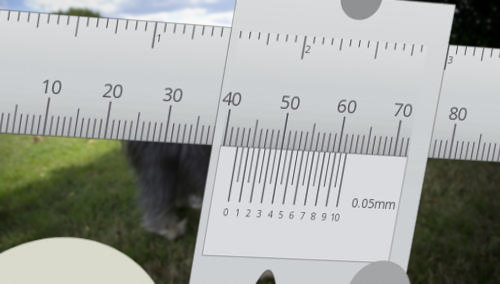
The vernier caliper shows 42.4 mm
